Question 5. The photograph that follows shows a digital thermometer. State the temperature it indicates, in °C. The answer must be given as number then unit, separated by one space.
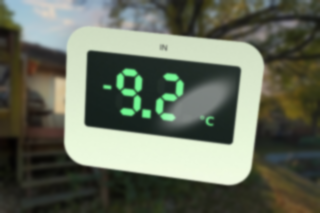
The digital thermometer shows -9.2 °C
